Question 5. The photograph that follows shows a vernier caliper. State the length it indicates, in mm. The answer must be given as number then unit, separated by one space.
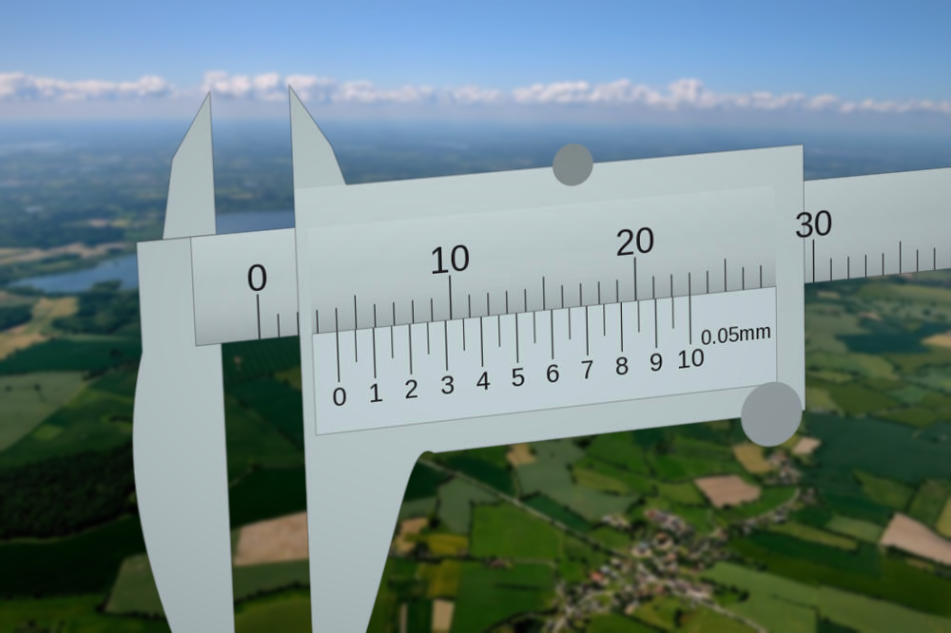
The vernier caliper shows 4.0 mm
